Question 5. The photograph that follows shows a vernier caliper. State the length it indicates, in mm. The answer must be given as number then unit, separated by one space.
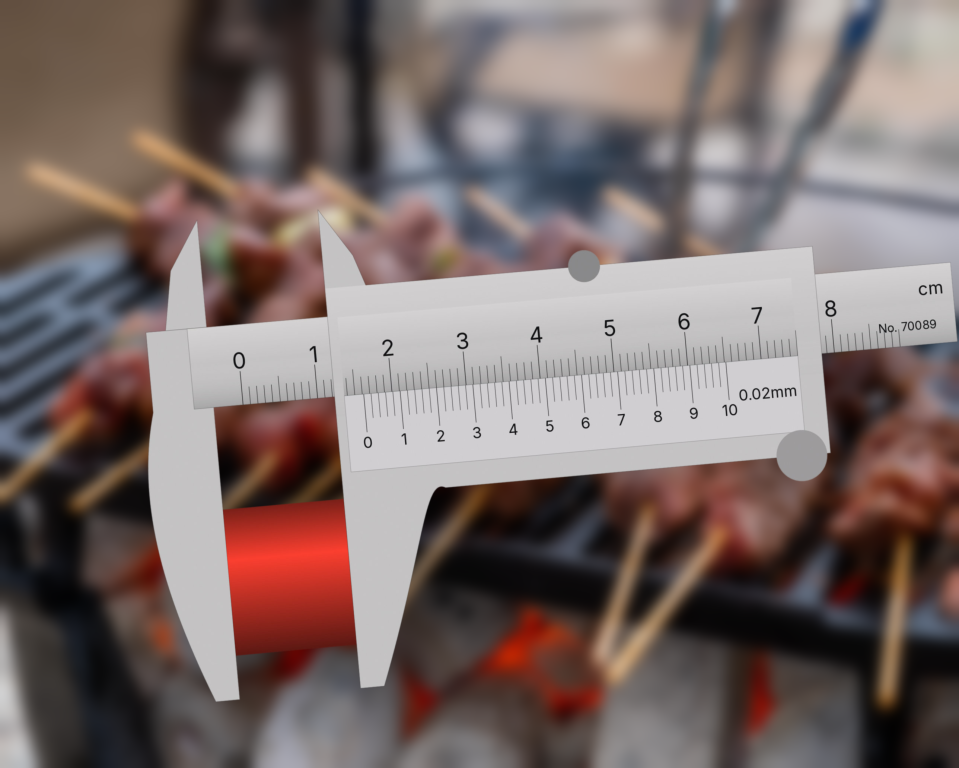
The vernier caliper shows 16.2 mm
